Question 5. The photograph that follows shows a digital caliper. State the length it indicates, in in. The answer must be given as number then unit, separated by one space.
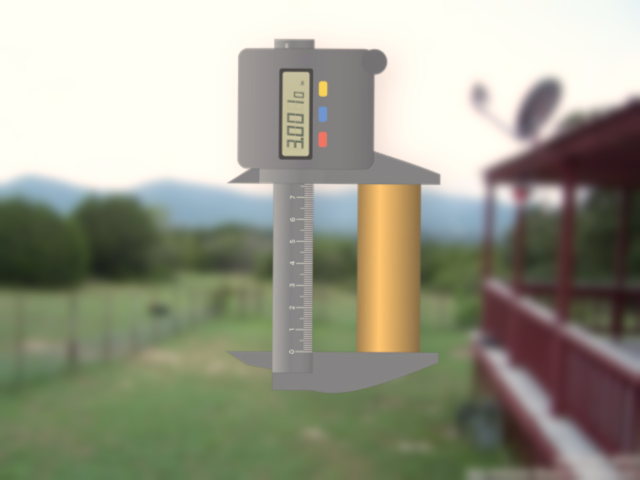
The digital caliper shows 3.0010 in
